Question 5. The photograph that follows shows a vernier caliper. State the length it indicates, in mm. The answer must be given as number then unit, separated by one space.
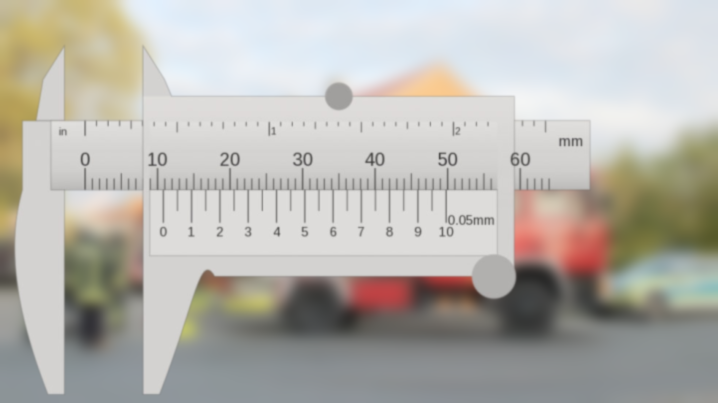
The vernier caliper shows 10.8 mm
